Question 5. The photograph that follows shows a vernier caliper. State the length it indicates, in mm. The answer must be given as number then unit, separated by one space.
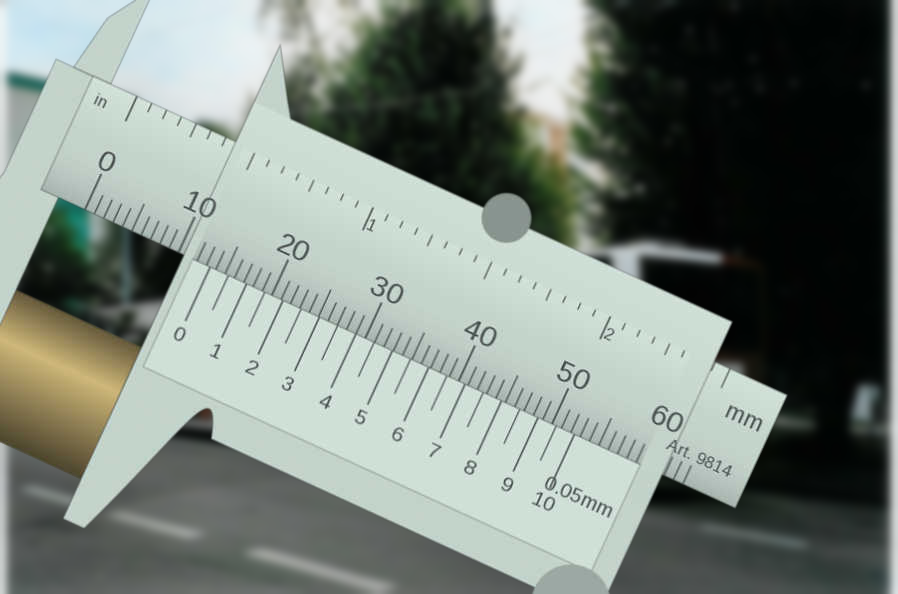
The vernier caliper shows 13.4 mm
